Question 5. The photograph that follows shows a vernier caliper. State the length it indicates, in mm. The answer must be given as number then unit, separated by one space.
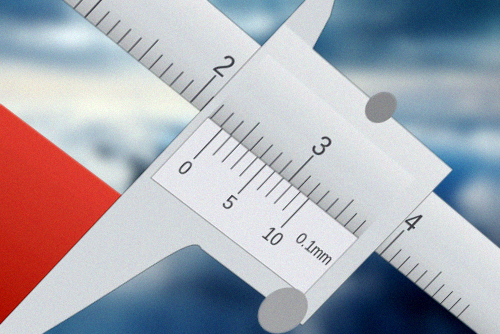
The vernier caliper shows 23.2 mm
